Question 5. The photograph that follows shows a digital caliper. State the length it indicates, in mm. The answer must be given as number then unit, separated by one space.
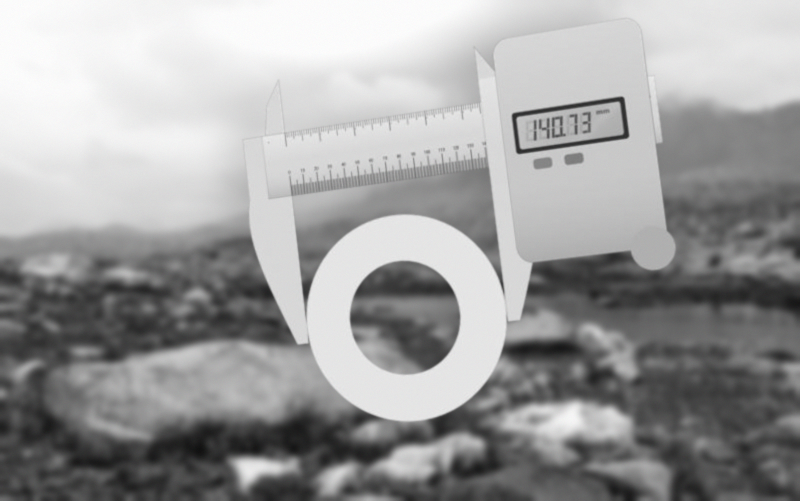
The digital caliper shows 140.73 mm
